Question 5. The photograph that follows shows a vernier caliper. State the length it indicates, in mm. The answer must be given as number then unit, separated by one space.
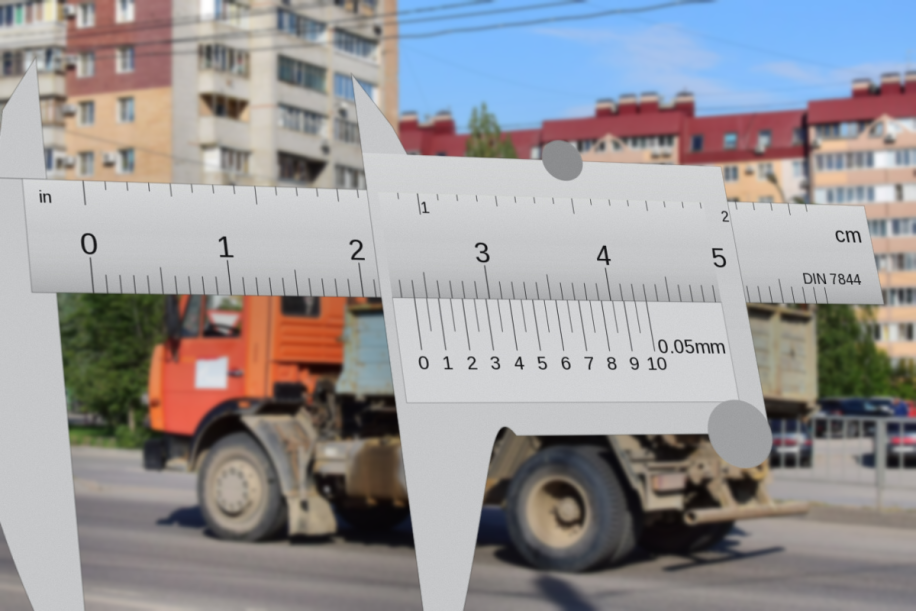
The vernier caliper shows 24.0 mm
